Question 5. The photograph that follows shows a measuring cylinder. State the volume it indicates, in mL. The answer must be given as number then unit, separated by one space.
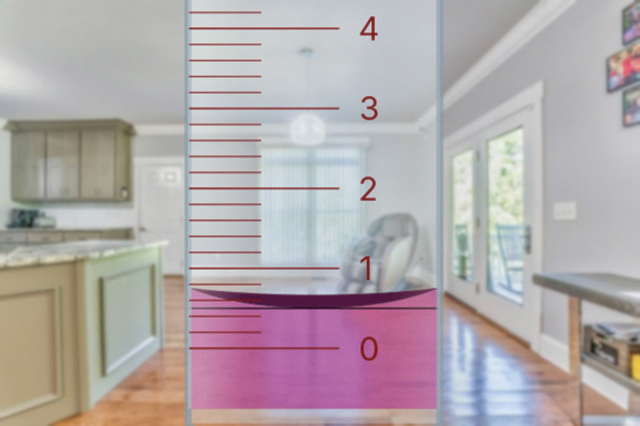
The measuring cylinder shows 0.5 mL
